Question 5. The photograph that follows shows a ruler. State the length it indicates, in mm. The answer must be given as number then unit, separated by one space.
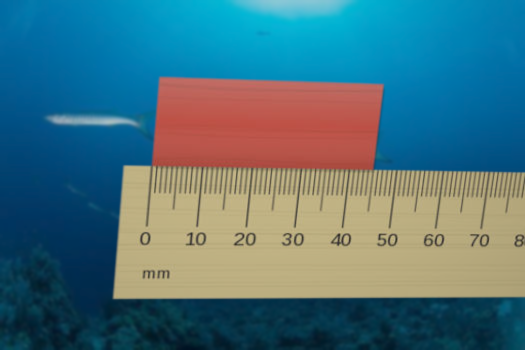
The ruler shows 45 mm
